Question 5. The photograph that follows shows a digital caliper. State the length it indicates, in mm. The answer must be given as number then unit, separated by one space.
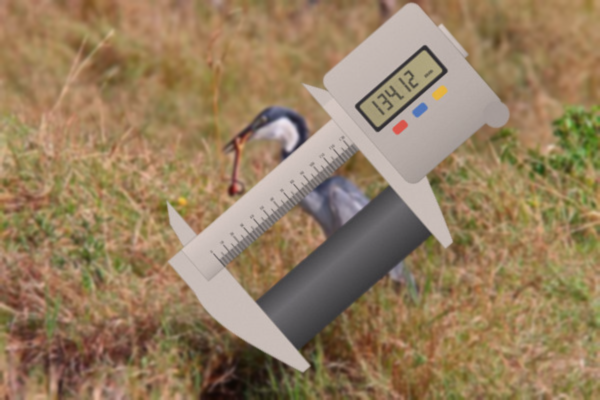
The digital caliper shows 134.12 mm
